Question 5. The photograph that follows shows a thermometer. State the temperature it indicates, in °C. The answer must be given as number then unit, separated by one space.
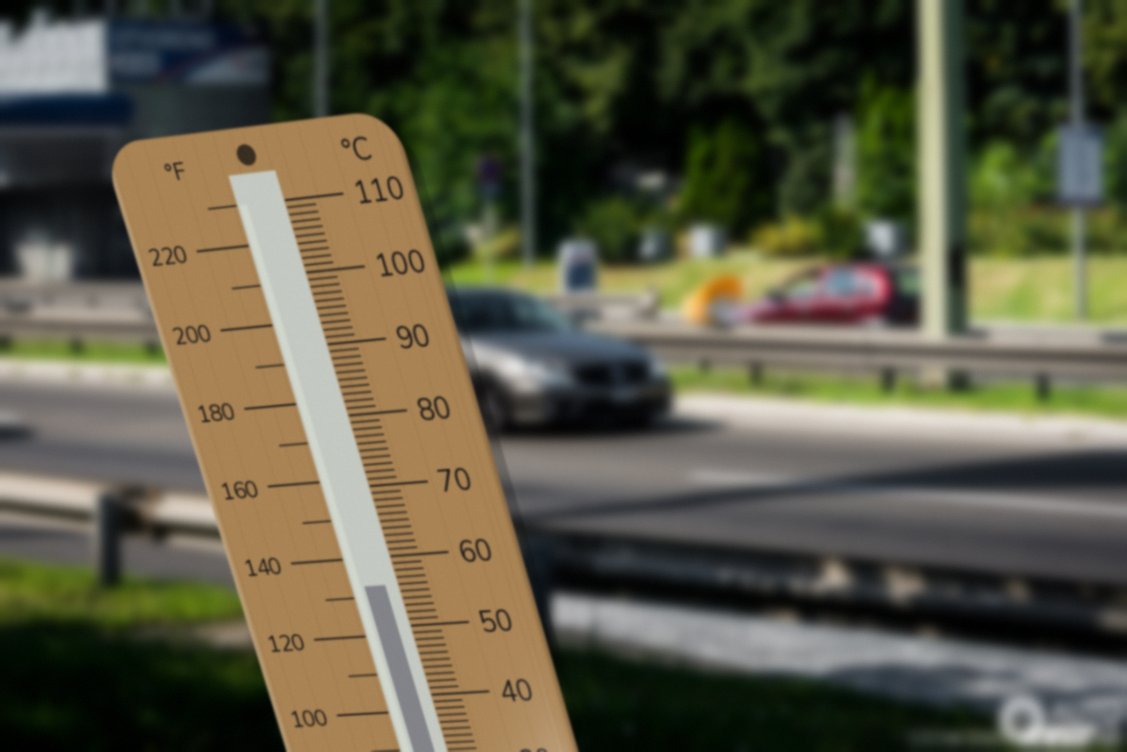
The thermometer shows 56 °C
